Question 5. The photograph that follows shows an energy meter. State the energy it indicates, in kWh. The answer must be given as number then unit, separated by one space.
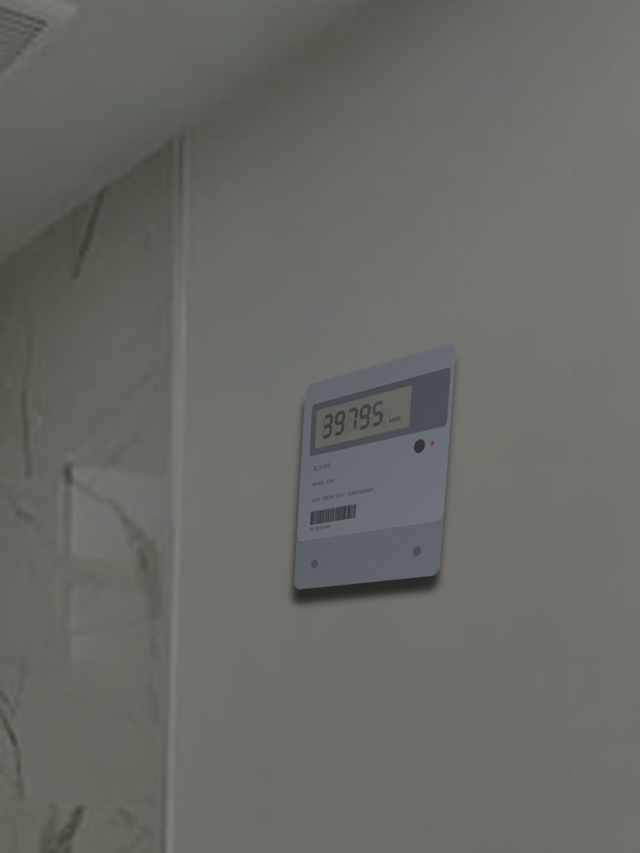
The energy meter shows 39795 kWh
